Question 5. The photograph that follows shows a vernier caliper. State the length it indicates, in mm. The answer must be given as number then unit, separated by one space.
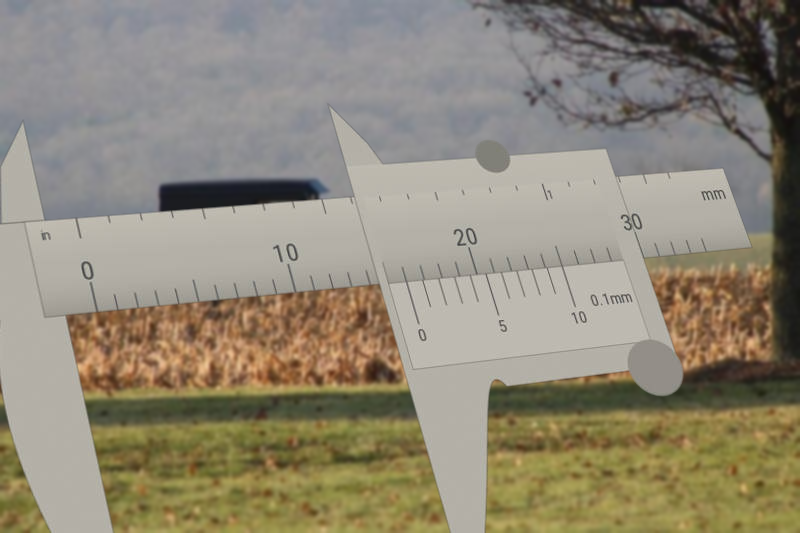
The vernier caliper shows 16.0 mm
